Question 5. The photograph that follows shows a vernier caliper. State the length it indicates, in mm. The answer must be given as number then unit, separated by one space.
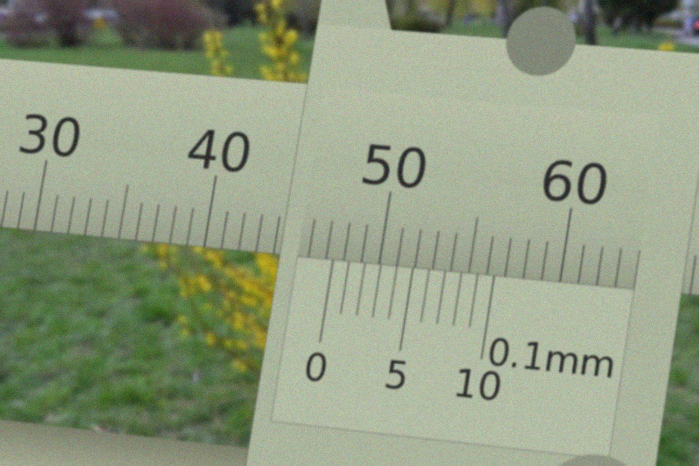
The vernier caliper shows 47.4 mm
